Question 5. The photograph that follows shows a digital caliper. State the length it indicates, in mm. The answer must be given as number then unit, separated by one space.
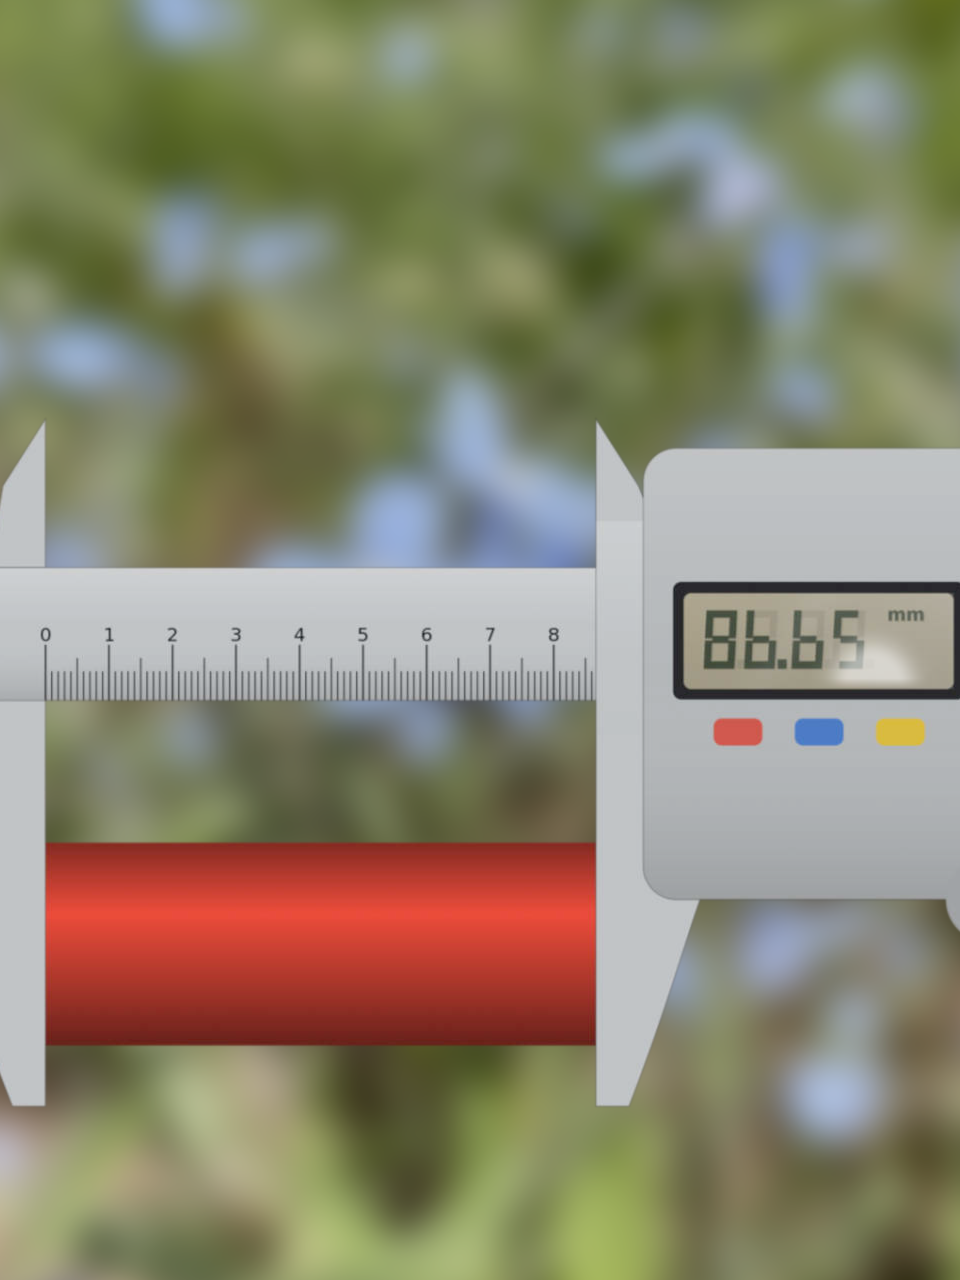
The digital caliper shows 86.65 mm
